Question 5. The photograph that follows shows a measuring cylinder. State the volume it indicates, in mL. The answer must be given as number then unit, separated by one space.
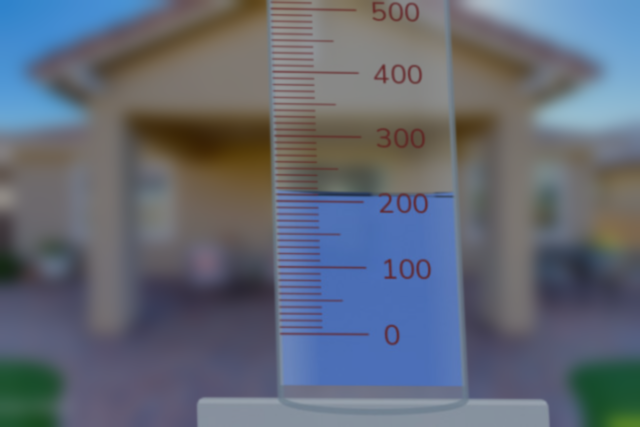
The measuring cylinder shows 210 mL
